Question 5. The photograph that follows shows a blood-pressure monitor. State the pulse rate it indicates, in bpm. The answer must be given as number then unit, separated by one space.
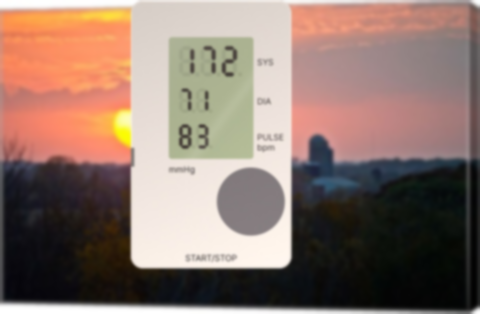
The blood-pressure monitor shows 83 bpm
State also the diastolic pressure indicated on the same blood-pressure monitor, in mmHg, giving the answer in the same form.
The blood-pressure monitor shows 71 mmHg
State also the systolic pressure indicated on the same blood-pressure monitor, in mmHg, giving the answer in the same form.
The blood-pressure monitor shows 172 mmHg
